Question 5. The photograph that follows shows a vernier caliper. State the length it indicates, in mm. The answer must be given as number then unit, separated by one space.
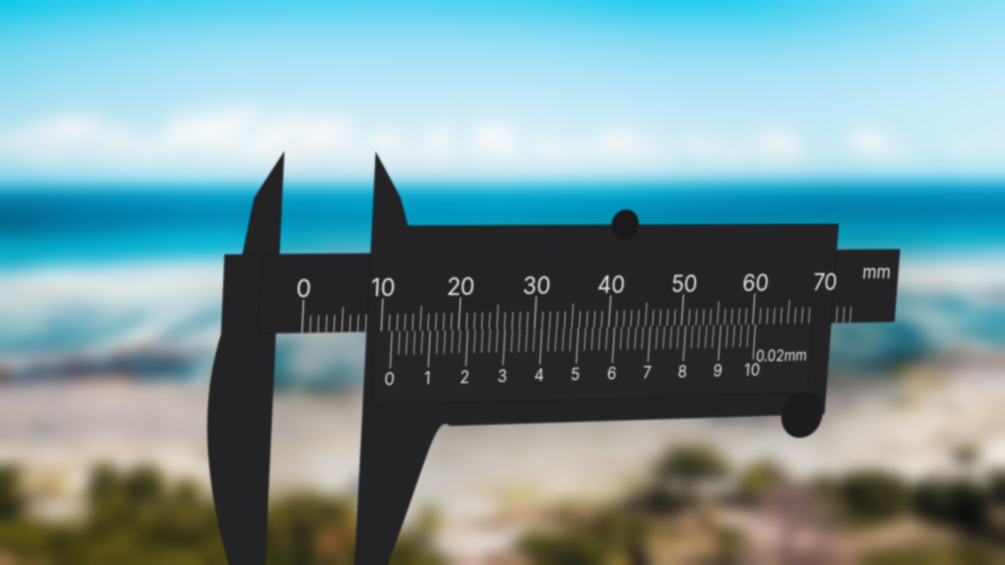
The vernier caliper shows 11.4 mm
